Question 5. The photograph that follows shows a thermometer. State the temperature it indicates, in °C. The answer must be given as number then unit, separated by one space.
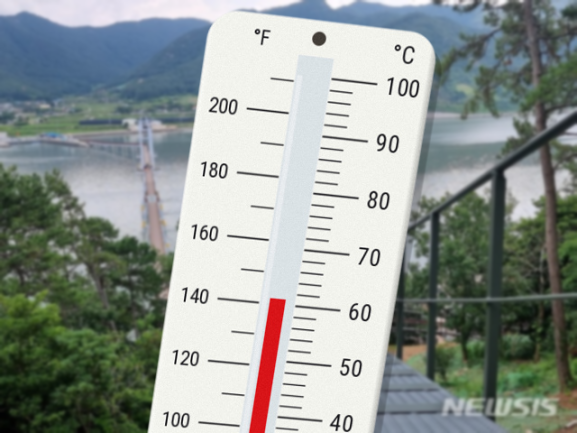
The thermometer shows 61 °C
